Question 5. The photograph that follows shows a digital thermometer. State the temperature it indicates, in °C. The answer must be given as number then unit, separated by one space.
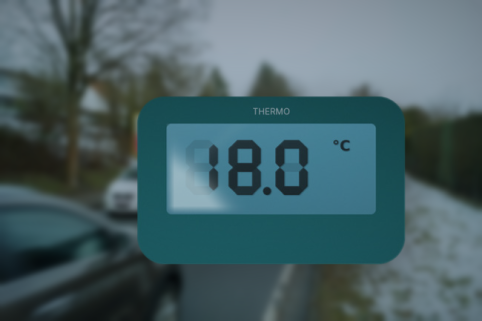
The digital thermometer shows 18.0 °C
